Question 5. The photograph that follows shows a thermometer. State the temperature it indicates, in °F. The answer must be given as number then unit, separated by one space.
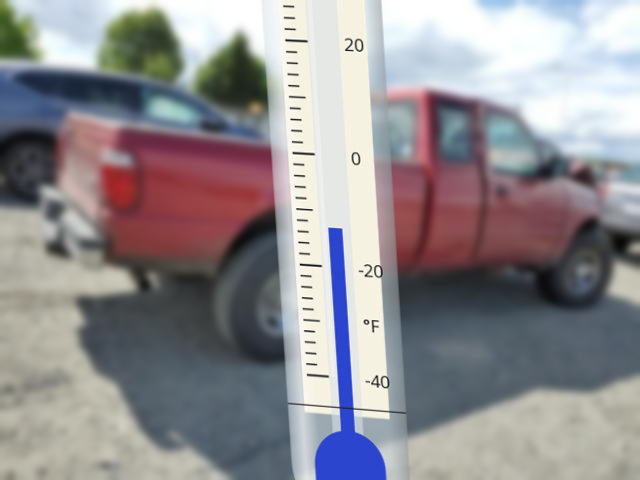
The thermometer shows -13 °F
